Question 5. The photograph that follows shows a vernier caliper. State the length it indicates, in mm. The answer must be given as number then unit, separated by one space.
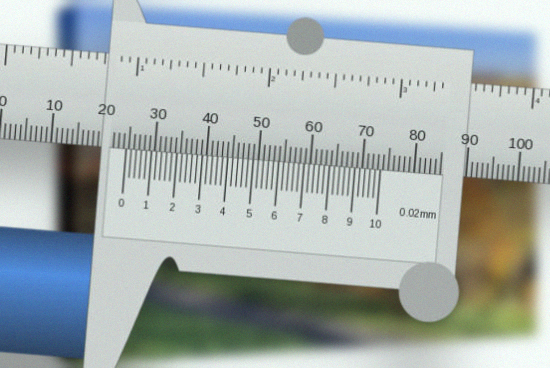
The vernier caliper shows 24.5 mm
